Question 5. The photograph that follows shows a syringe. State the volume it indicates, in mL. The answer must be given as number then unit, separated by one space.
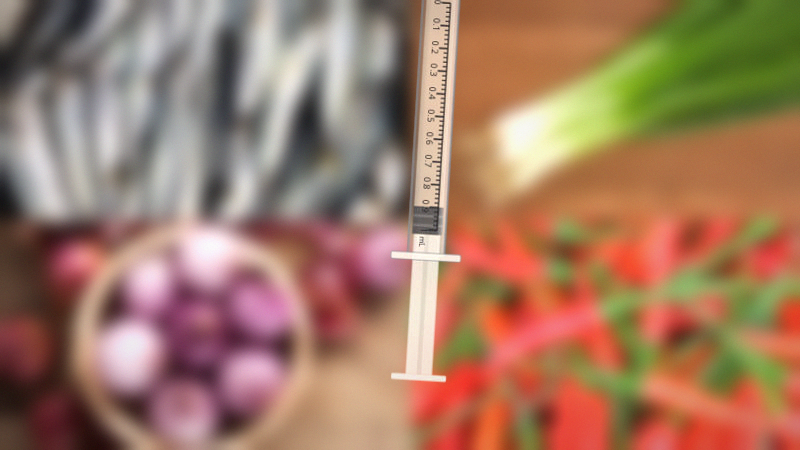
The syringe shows 0.9 mL
